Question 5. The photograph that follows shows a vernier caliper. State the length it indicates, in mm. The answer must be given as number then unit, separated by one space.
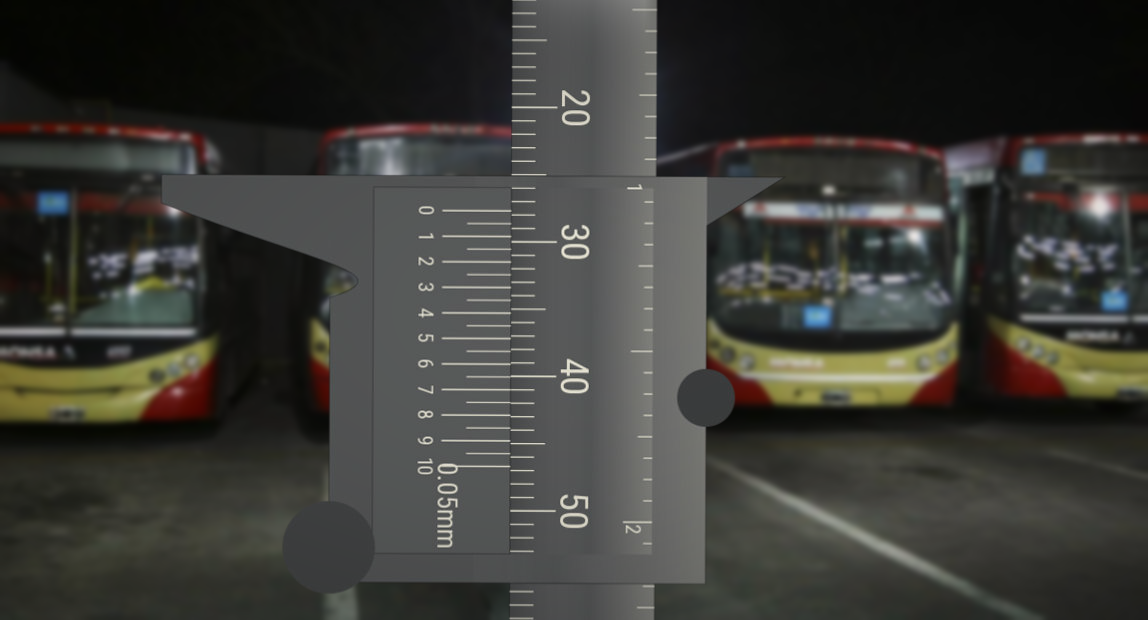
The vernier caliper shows 27.7 mm
